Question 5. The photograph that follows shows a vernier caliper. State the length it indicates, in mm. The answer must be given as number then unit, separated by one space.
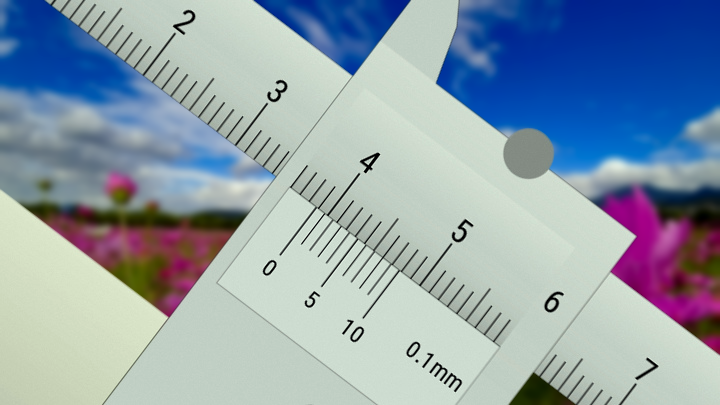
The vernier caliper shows 38.8 mm
